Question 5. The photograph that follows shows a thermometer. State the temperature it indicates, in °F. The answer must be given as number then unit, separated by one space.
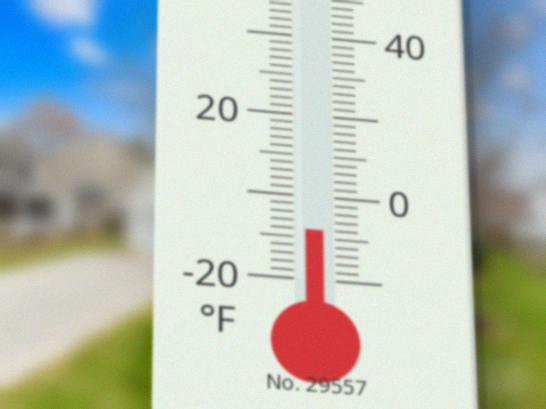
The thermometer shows -8 °F
